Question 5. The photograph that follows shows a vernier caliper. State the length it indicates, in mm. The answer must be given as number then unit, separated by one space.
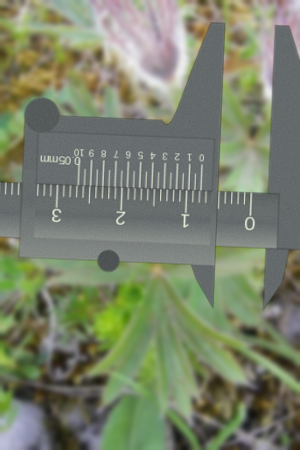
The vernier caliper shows 7.8 mm
